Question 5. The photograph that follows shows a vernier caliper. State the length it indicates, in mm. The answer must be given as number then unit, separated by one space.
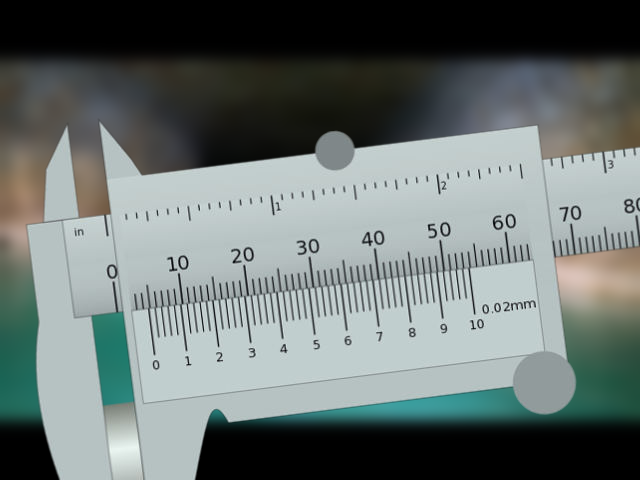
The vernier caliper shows 4.8 mm
